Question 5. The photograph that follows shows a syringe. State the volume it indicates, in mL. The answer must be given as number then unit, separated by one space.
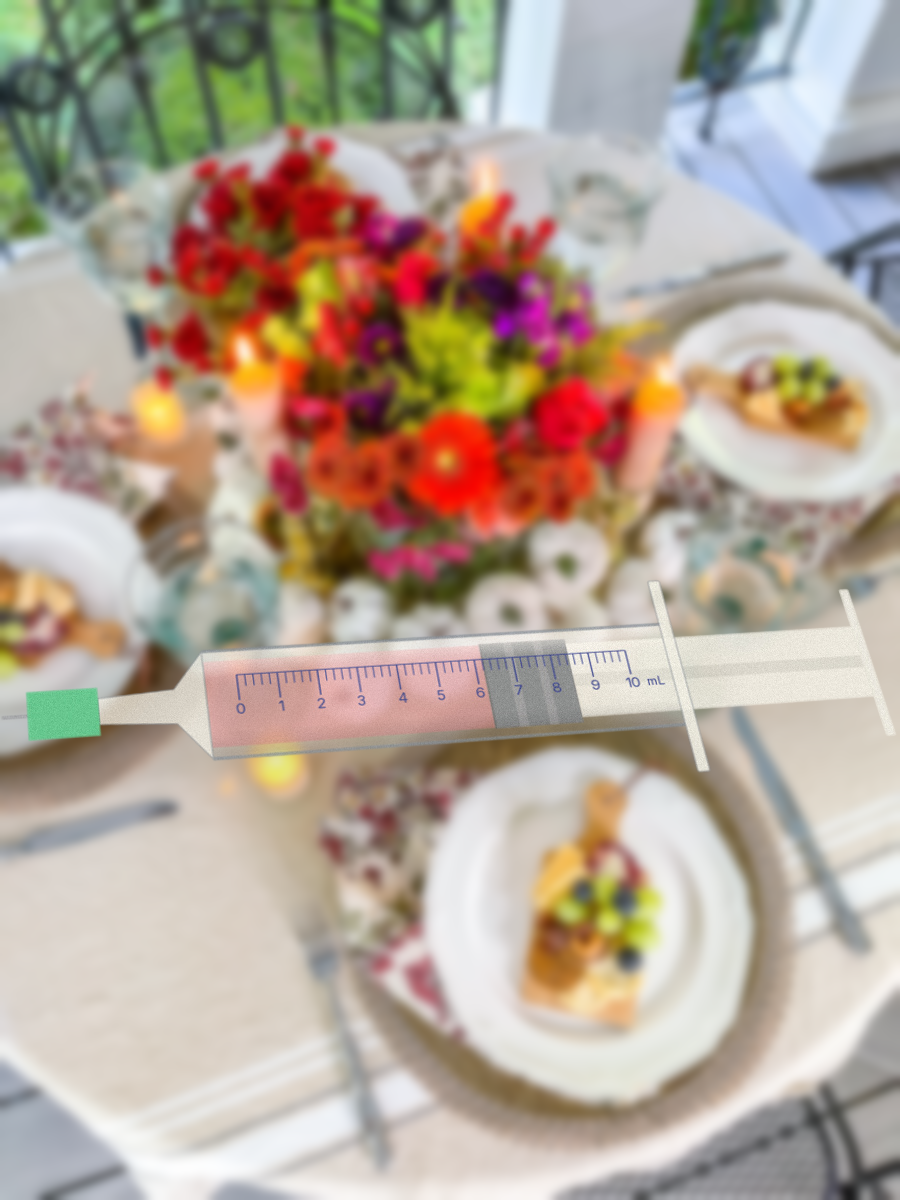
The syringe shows 6.2 mL
